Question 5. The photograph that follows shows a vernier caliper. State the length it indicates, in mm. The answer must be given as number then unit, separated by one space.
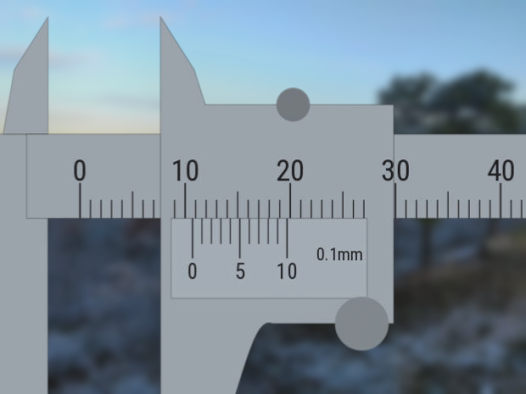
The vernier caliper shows 10.7 mm
